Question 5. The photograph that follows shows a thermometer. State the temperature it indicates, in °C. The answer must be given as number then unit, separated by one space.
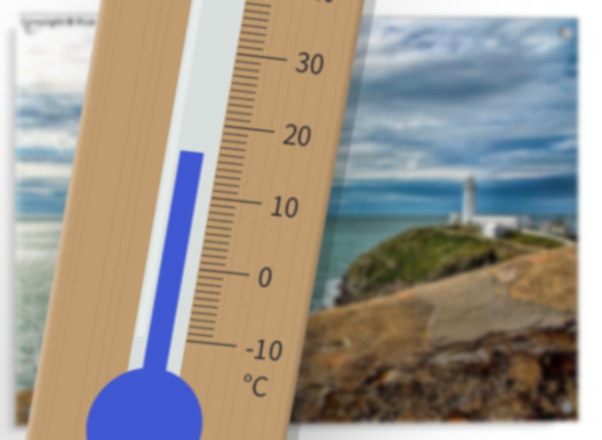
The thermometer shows 16 °C
